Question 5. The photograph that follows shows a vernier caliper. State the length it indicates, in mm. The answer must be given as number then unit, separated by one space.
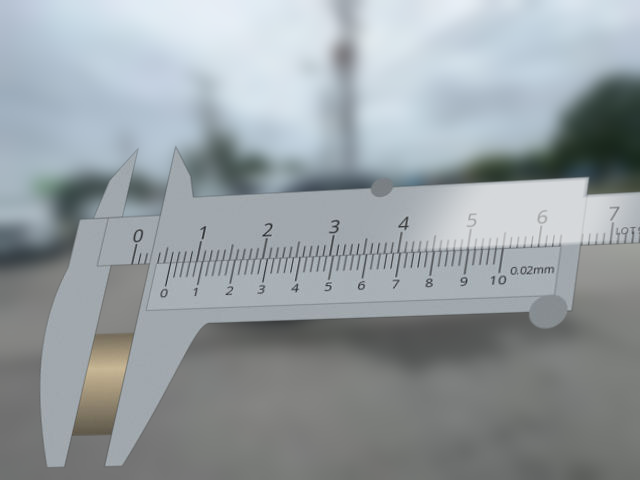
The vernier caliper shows 6.0 mm
